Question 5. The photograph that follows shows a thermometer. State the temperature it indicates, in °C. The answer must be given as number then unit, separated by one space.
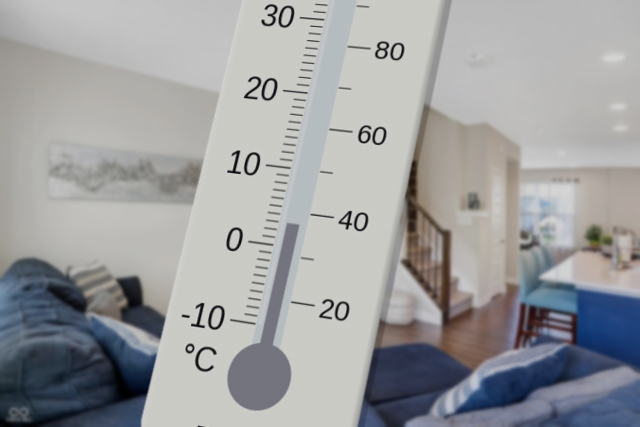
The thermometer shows 3 °C
